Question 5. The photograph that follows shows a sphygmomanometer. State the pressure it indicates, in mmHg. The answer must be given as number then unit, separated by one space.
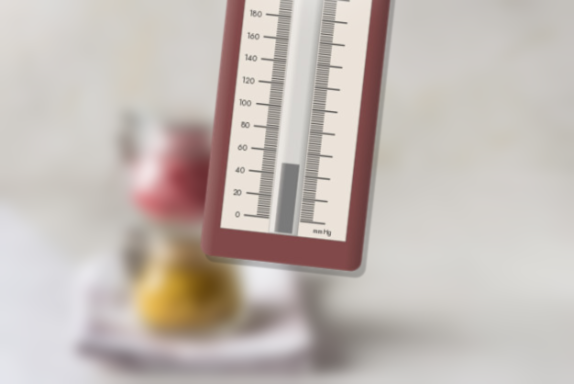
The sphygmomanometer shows 50 mmHg
